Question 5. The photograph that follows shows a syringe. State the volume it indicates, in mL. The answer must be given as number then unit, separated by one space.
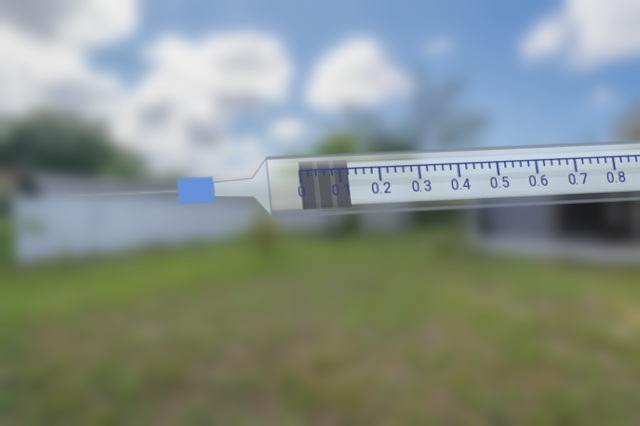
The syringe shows 0 mL
